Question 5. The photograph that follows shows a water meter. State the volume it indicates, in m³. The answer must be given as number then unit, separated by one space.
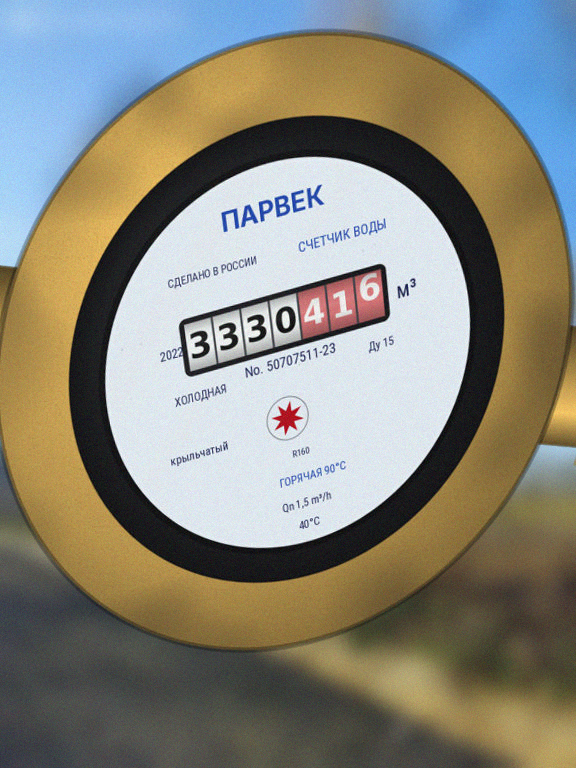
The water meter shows 3330.416 m³
